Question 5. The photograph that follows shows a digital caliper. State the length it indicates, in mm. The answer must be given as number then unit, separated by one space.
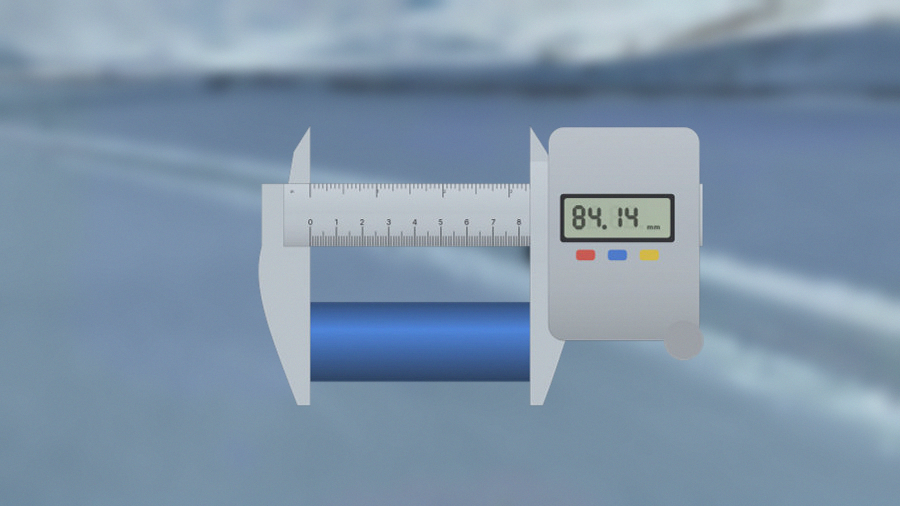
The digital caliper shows 84.14 mm
